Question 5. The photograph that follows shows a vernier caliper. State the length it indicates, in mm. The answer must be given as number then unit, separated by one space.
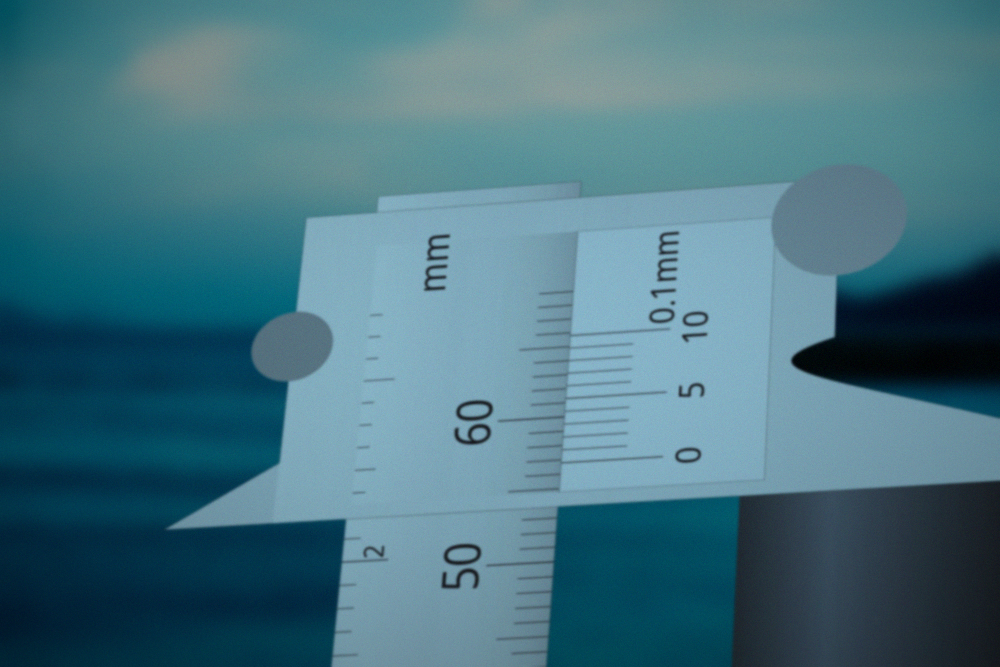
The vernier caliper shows 56.8 mm
